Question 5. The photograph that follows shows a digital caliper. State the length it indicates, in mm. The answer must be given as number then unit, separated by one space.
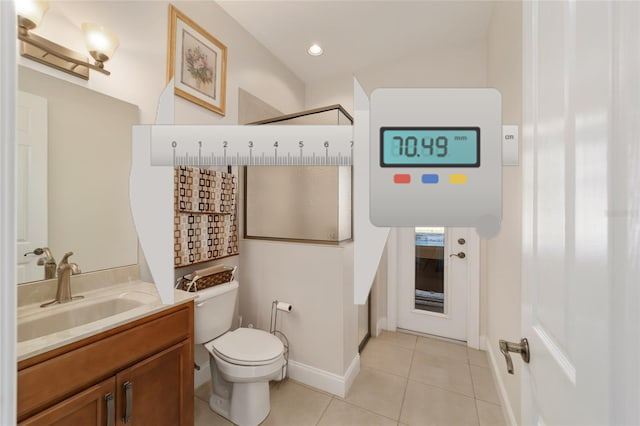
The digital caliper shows 70.49 mm
